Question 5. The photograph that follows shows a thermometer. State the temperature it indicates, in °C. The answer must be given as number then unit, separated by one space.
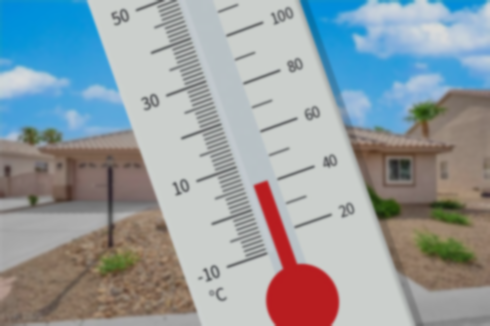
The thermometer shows 5 °C
